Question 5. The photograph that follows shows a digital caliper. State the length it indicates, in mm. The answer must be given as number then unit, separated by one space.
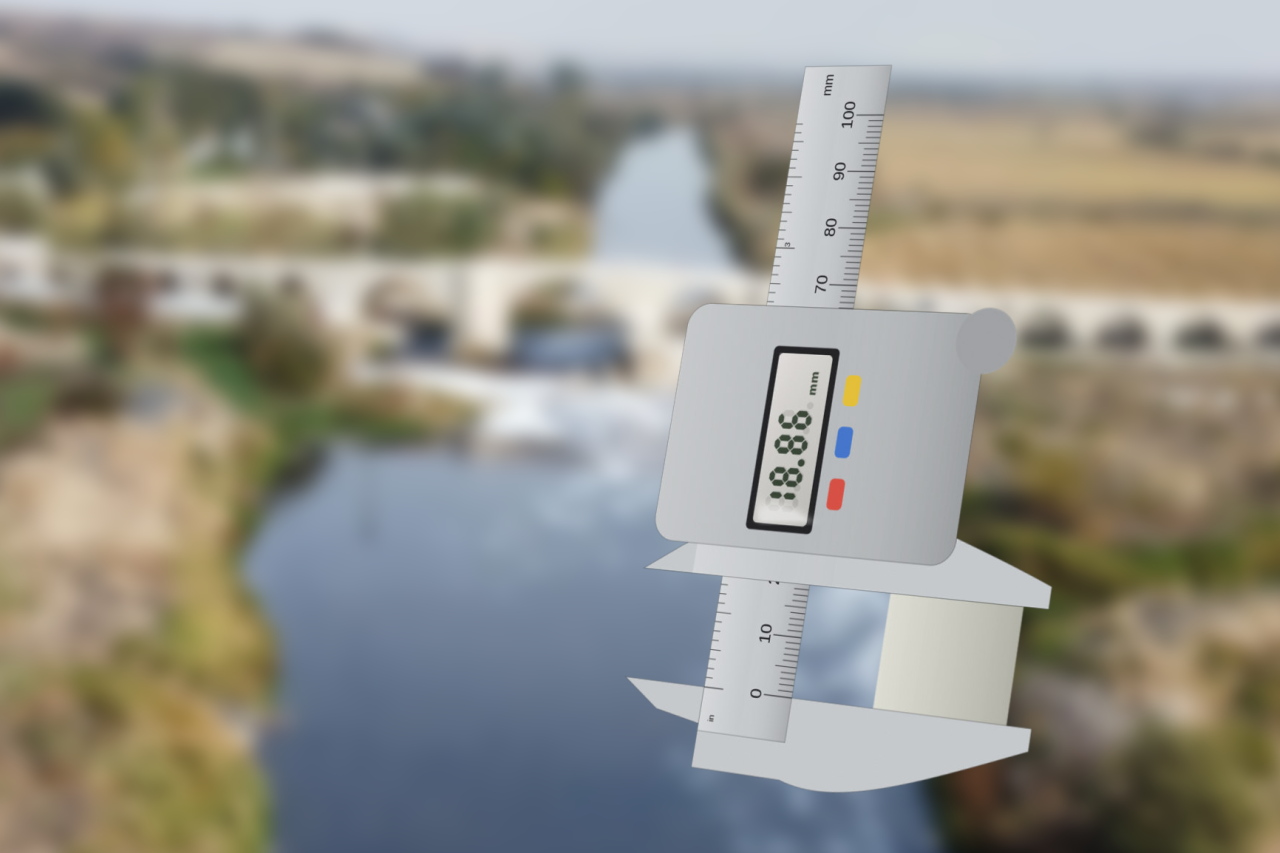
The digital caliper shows 18.86 mm
